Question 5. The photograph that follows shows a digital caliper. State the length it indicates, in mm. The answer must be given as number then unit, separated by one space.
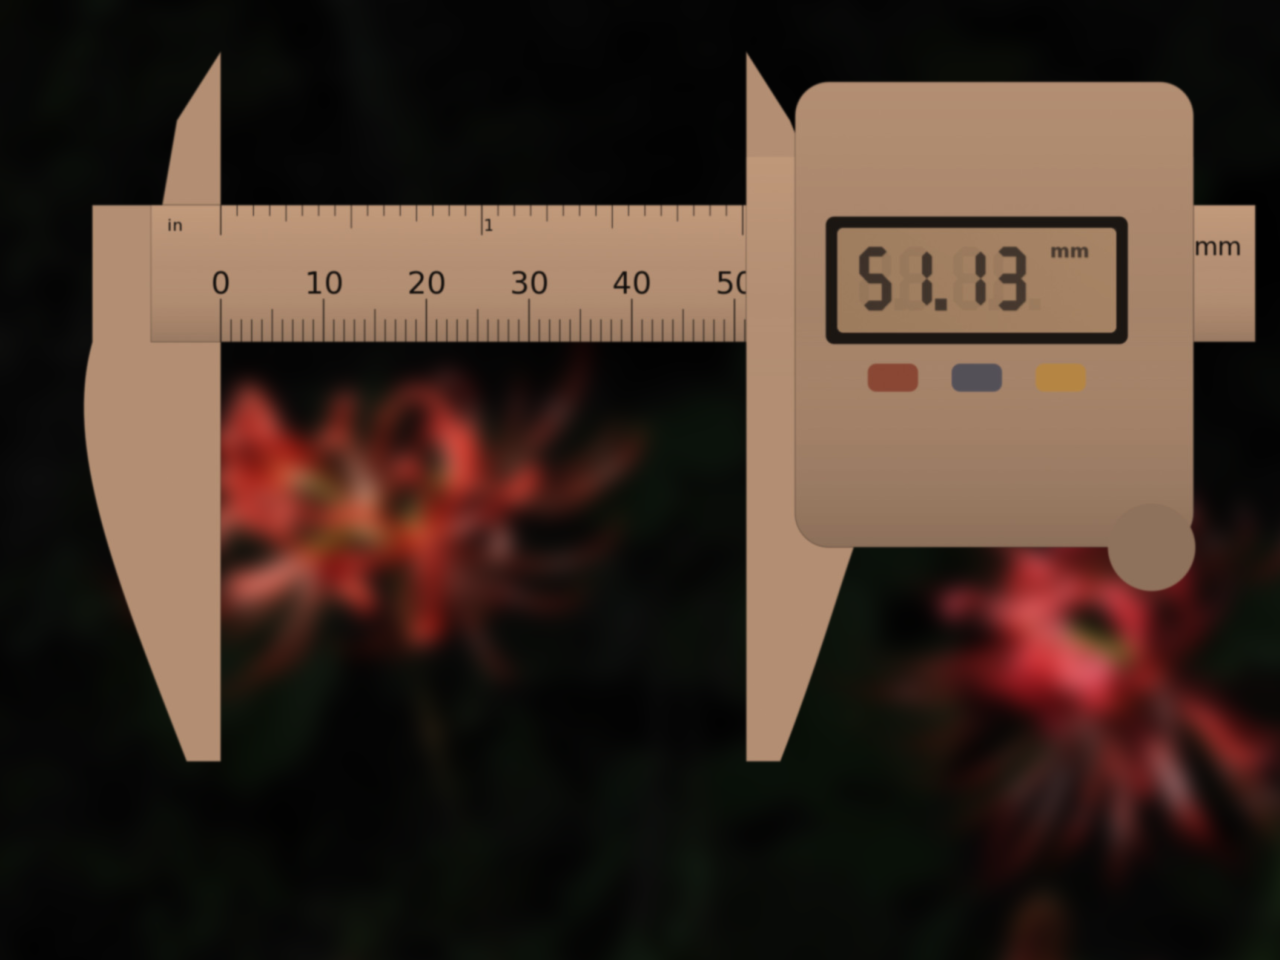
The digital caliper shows 51.13 mm
